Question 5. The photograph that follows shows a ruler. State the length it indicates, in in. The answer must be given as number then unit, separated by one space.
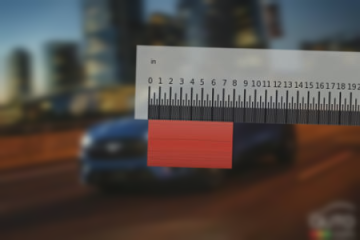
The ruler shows 8 in
